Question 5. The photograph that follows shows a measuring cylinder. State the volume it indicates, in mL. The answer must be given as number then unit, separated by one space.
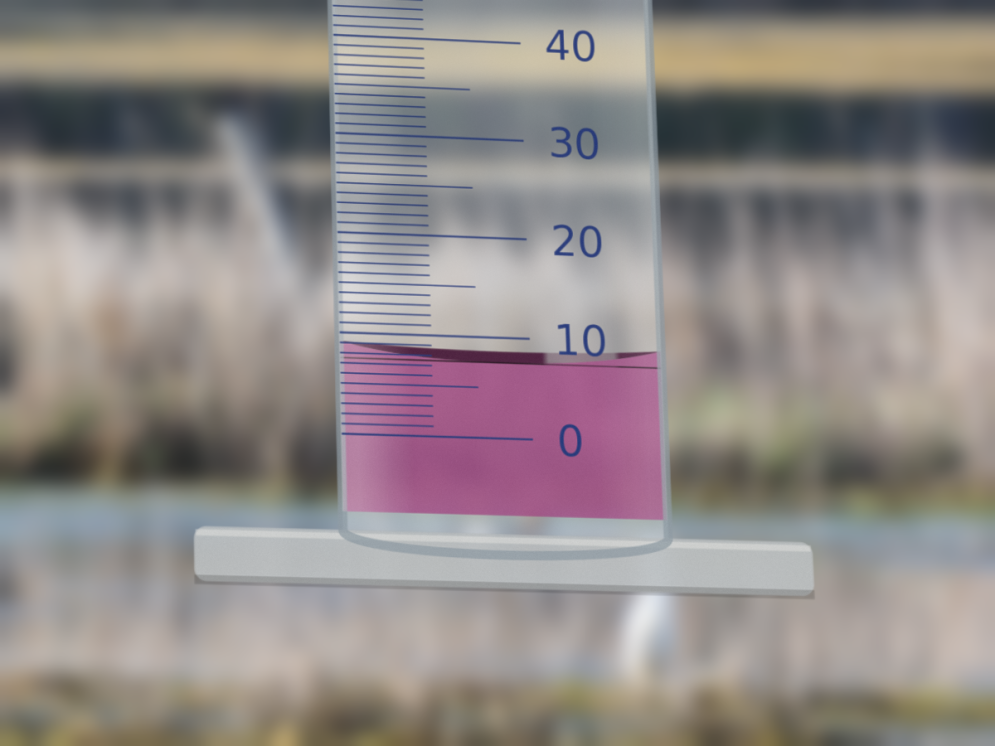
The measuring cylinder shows 7.5 mL
